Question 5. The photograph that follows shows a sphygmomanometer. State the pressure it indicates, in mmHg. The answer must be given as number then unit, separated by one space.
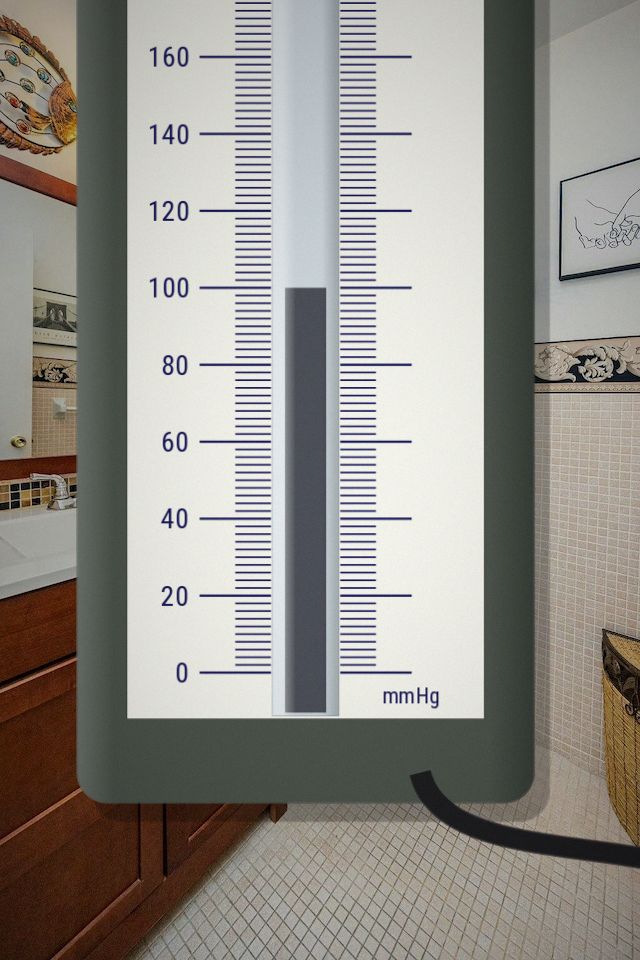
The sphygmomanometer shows 100 mmHg
